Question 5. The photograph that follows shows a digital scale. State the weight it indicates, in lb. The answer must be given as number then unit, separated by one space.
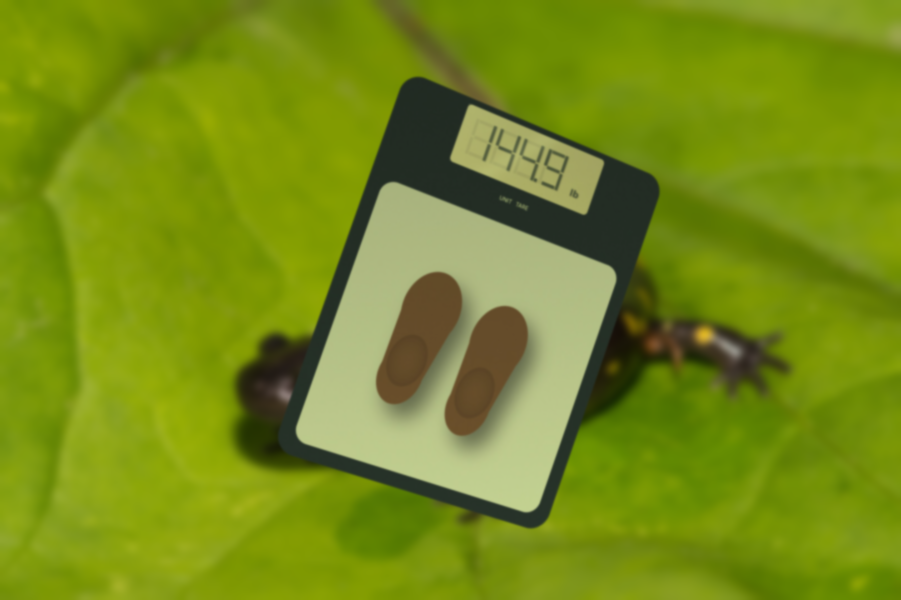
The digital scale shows 144.9 lb
